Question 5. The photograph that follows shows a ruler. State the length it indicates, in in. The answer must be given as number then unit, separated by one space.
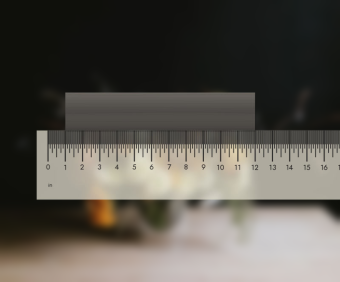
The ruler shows 11 in
